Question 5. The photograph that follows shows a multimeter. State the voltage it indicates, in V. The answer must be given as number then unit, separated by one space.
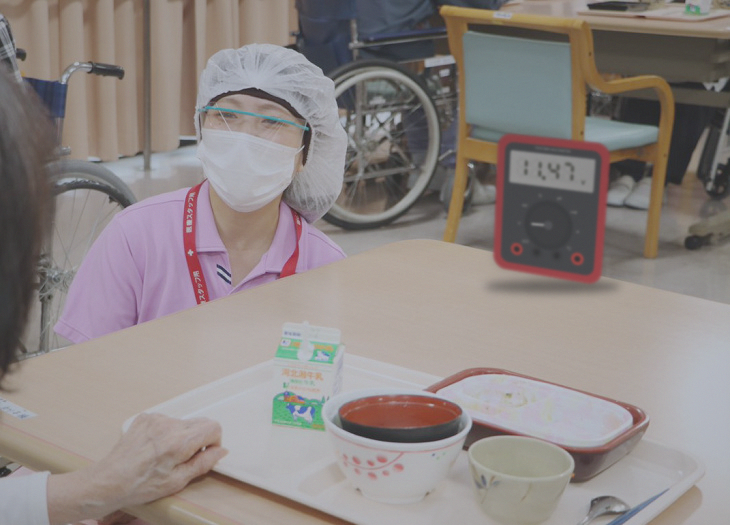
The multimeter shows 11.47 V
